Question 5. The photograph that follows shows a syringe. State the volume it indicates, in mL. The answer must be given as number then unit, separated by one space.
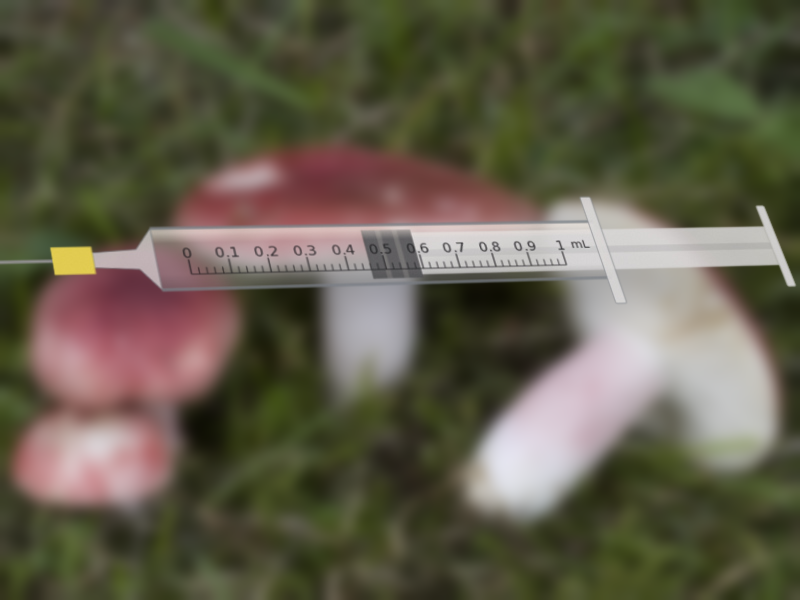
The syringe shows 0.46 mL
